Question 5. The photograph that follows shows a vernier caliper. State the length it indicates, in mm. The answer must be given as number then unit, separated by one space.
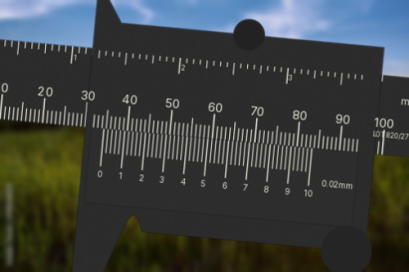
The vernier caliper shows 34.5 mm
